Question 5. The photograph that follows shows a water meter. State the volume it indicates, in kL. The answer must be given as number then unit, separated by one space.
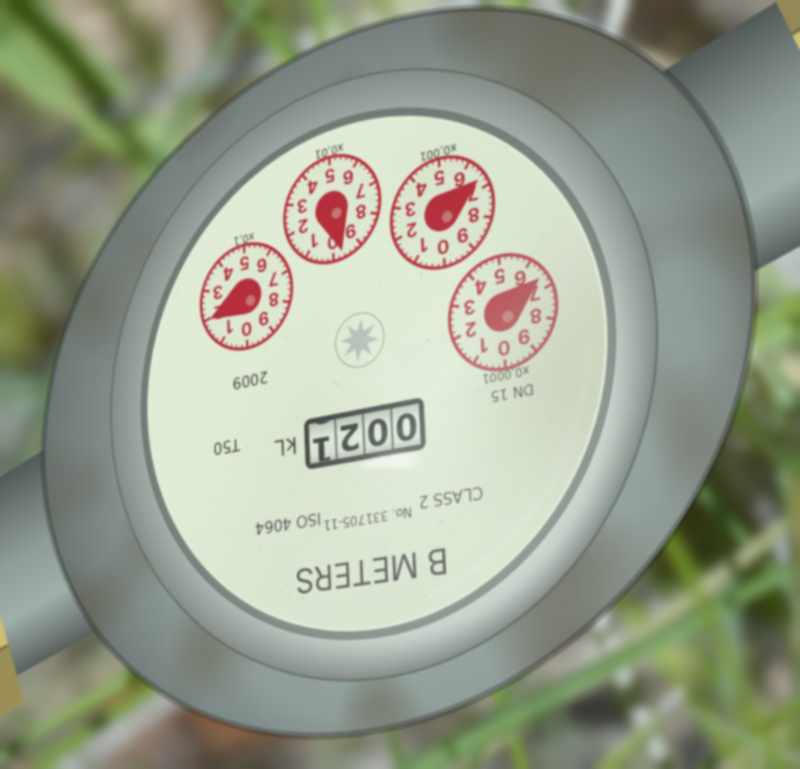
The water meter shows 21.1966 kL
